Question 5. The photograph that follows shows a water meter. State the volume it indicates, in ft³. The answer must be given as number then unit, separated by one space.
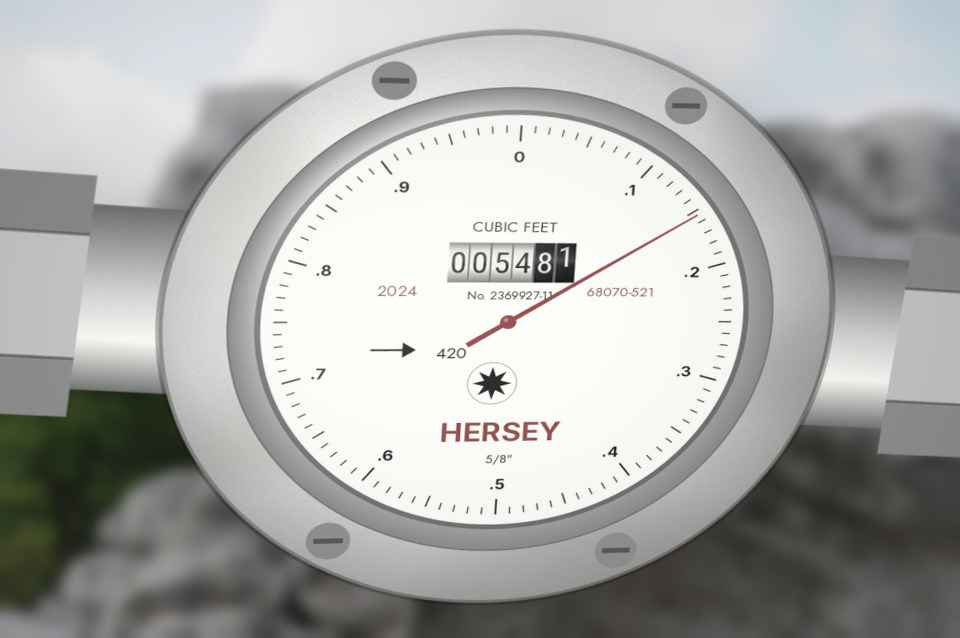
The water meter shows 5481.15 ft³
